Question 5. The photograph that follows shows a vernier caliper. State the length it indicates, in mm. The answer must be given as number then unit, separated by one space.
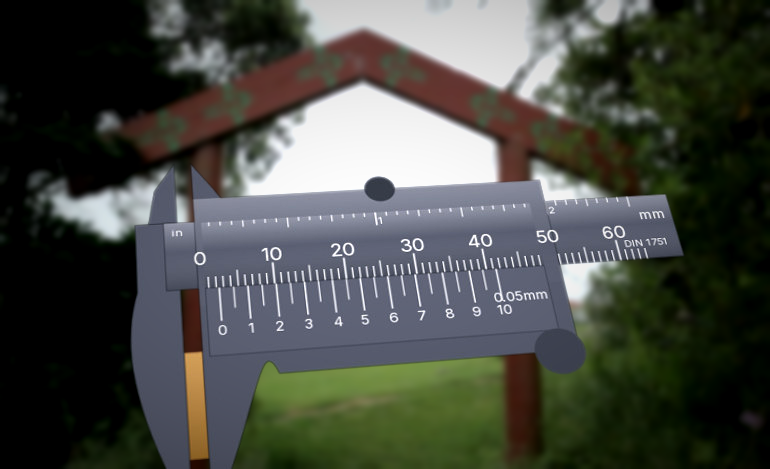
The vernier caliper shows 2.4 mm
